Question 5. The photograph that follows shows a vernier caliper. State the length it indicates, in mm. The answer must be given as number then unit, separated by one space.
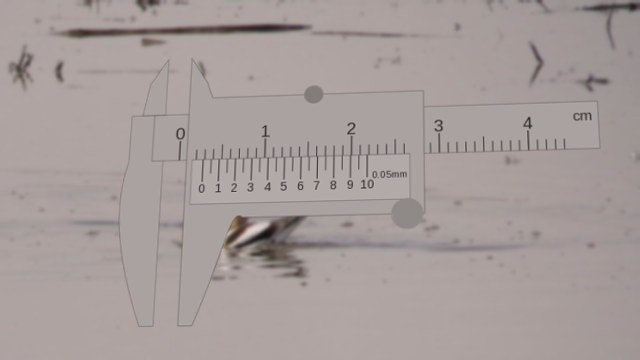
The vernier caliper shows 2.8 mm
